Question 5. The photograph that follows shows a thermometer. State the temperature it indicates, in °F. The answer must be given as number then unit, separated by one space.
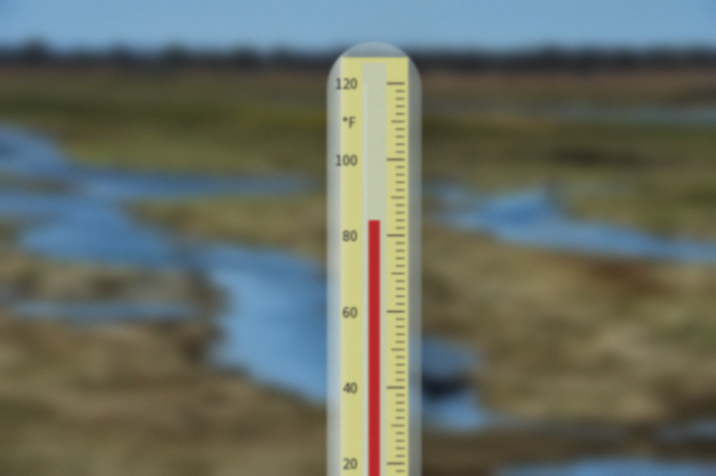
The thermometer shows 84 °F
